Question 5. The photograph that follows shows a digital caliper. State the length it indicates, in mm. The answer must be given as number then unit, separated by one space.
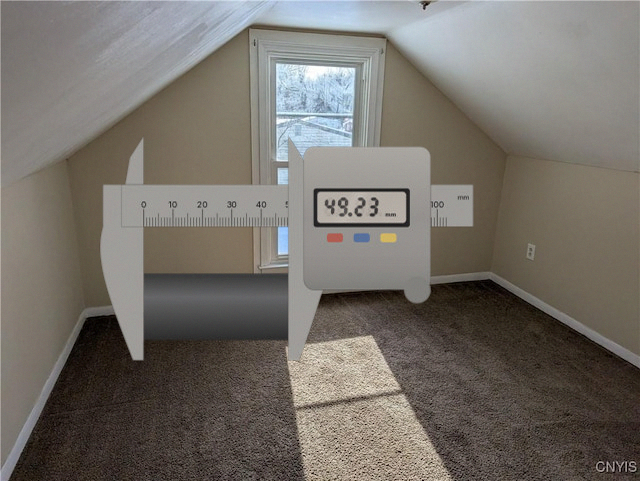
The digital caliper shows 49.23 mm
